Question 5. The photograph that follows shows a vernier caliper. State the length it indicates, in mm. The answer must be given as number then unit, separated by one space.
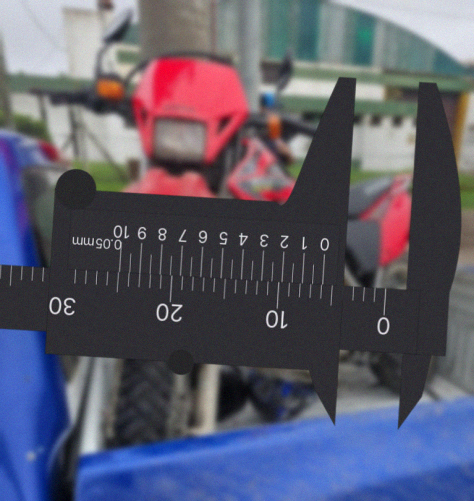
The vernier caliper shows 5.9 mm
